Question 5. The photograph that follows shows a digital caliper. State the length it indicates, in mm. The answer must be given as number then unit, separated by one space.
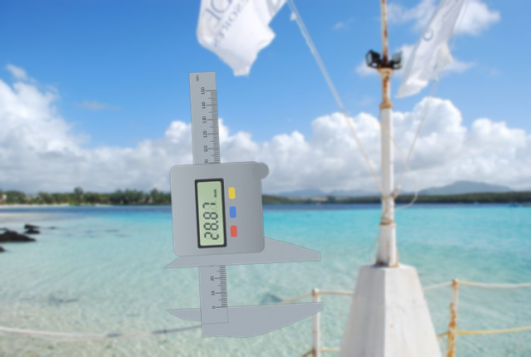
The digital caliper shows 28.87 mm
